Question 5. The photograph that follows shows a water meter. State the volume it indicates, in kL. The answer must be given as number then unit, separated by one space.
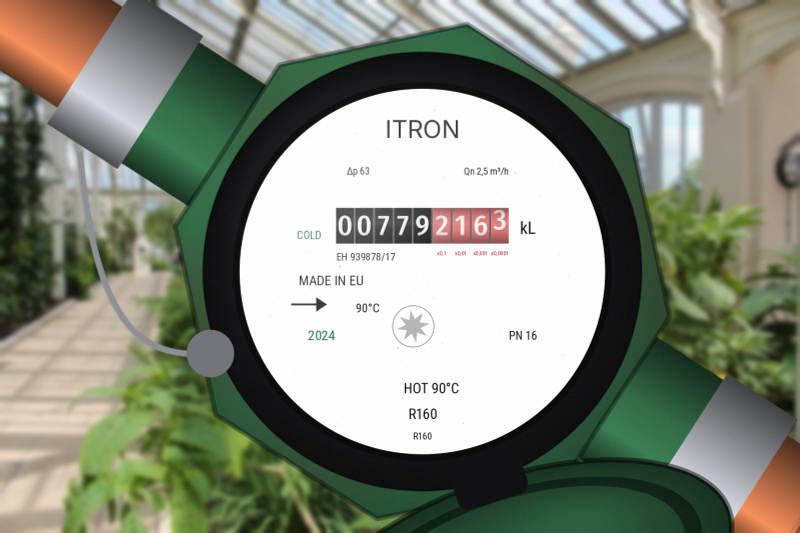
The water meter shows 779.2163 kL
